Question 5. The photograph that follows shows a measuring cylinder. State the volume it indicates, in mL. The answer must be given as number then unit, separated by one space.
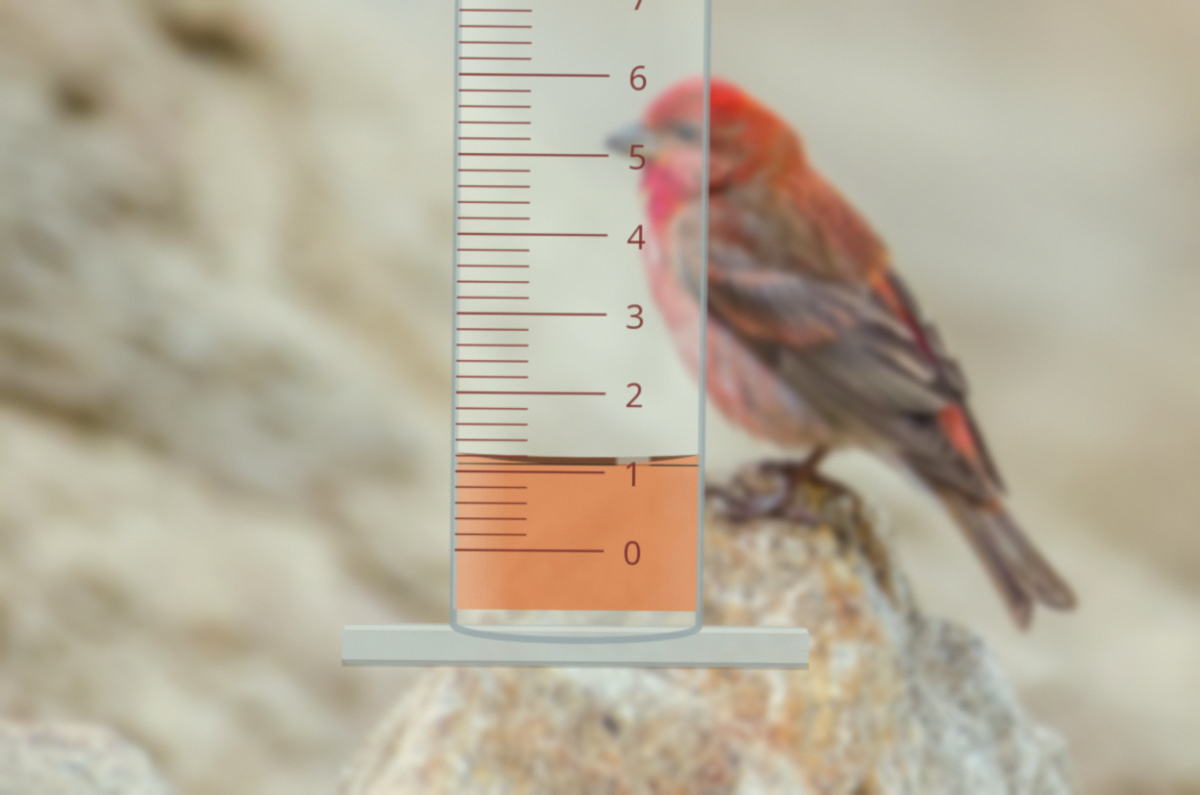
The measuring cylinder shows 1.1 mL
